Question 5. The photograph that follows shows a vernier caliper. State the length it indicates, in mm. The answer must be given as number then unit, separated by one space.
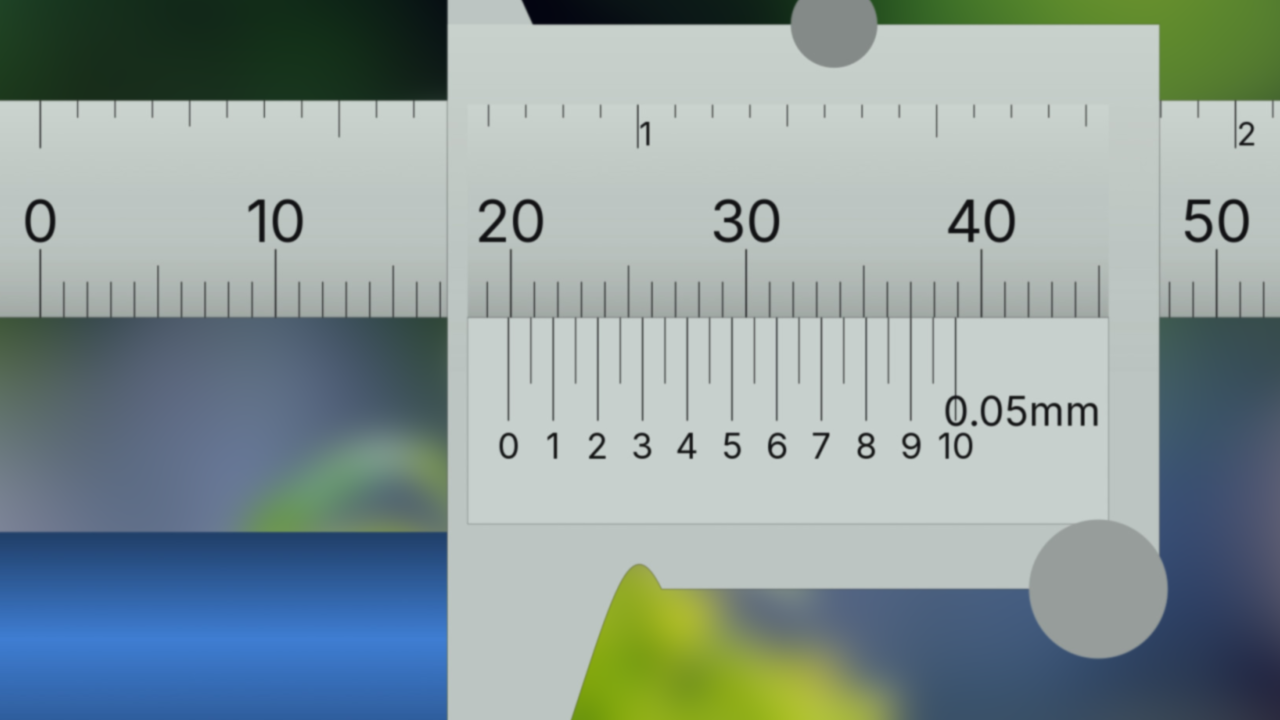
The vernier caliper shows 19.9 mm
